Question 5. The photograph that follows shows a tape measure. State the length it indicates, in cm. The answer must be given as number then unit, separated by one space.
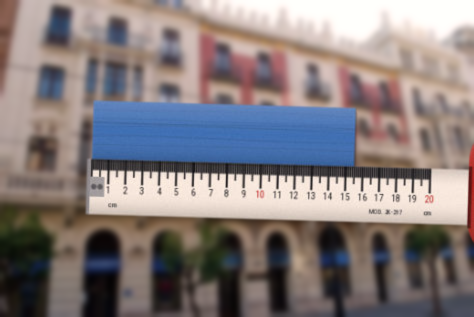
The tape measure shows 15.5 cm
